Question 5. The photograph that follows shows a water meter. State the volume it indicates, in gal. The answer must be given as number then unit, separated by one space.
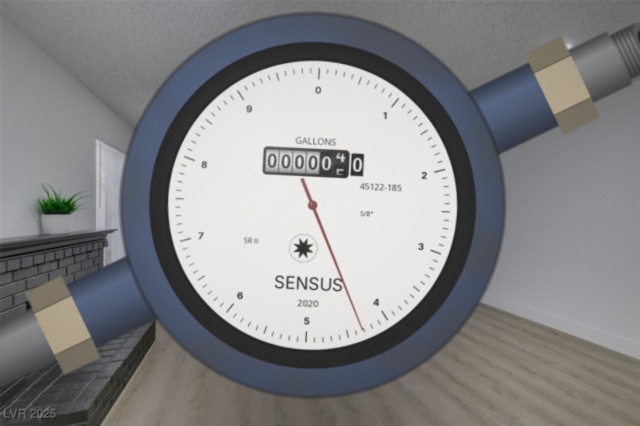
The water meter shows 44.3 gal
